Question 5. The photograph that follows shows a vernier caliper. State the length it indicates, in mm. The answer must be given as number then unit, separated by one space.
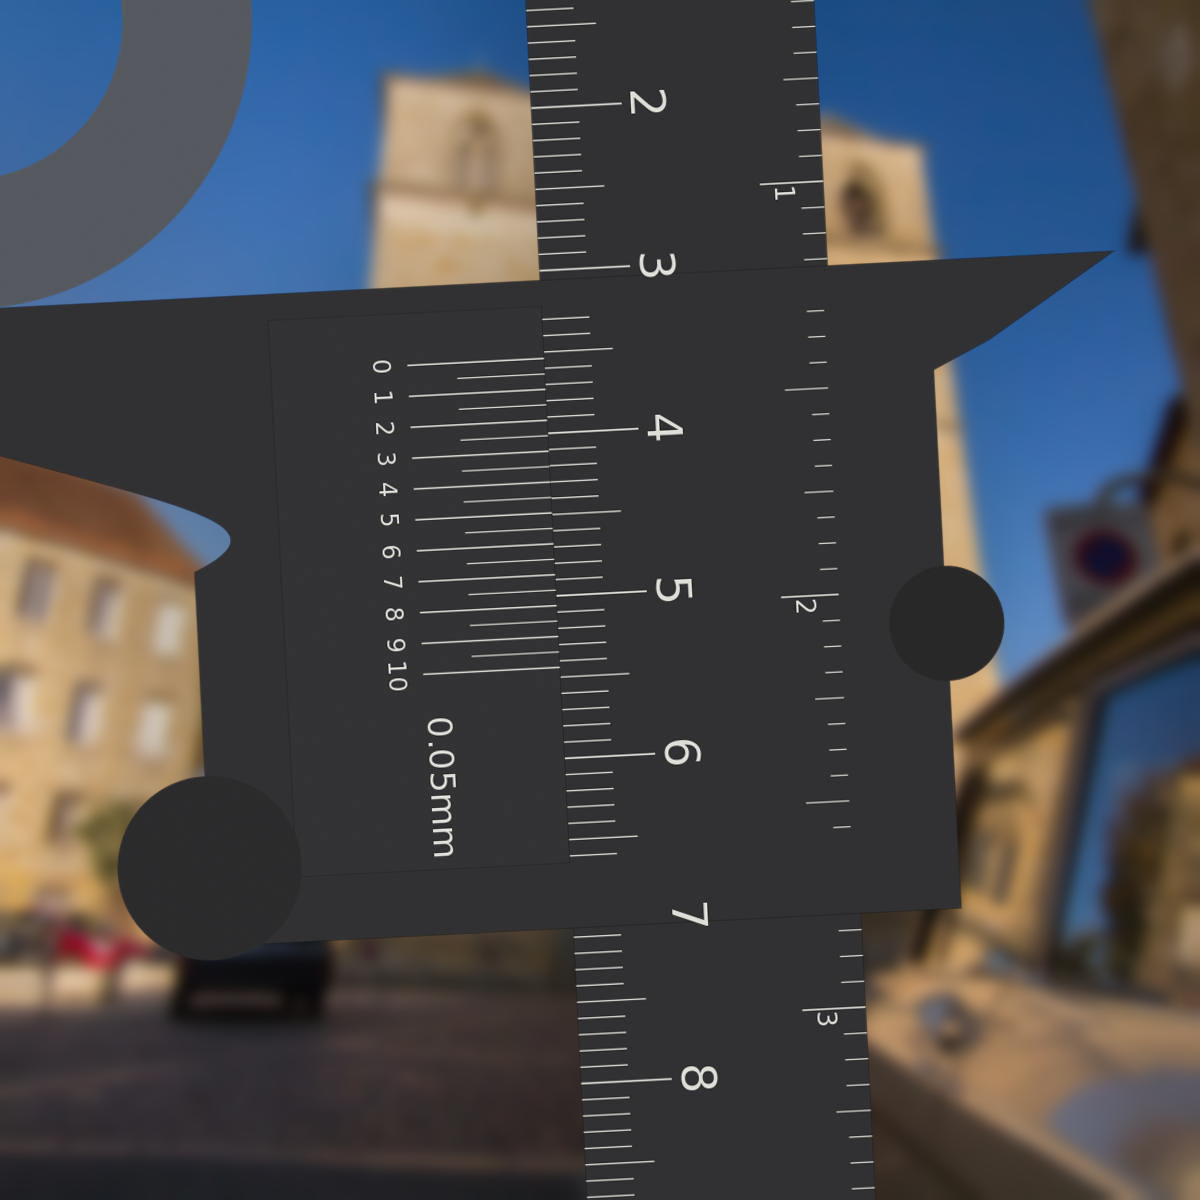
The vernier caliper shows 35.4 mm
